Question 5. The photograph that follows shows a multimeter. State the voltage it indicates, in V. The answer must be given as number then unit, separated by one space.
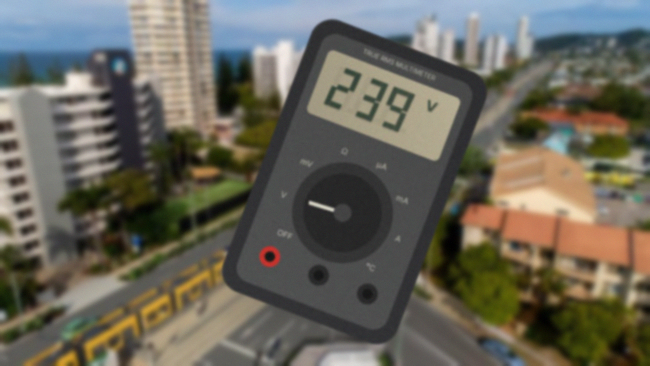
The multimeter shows 239 V
